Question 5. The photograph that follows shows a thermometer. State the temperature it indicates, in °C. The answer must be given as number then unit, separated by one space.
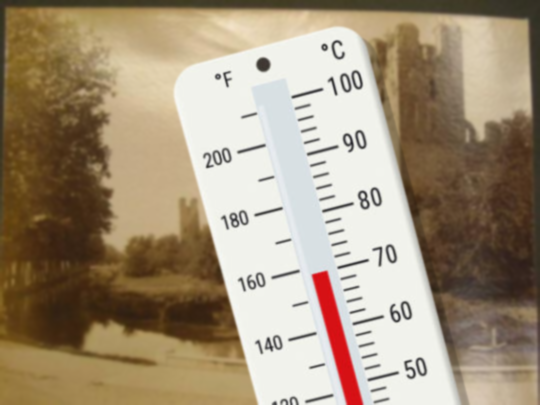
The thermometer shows 70 °C
